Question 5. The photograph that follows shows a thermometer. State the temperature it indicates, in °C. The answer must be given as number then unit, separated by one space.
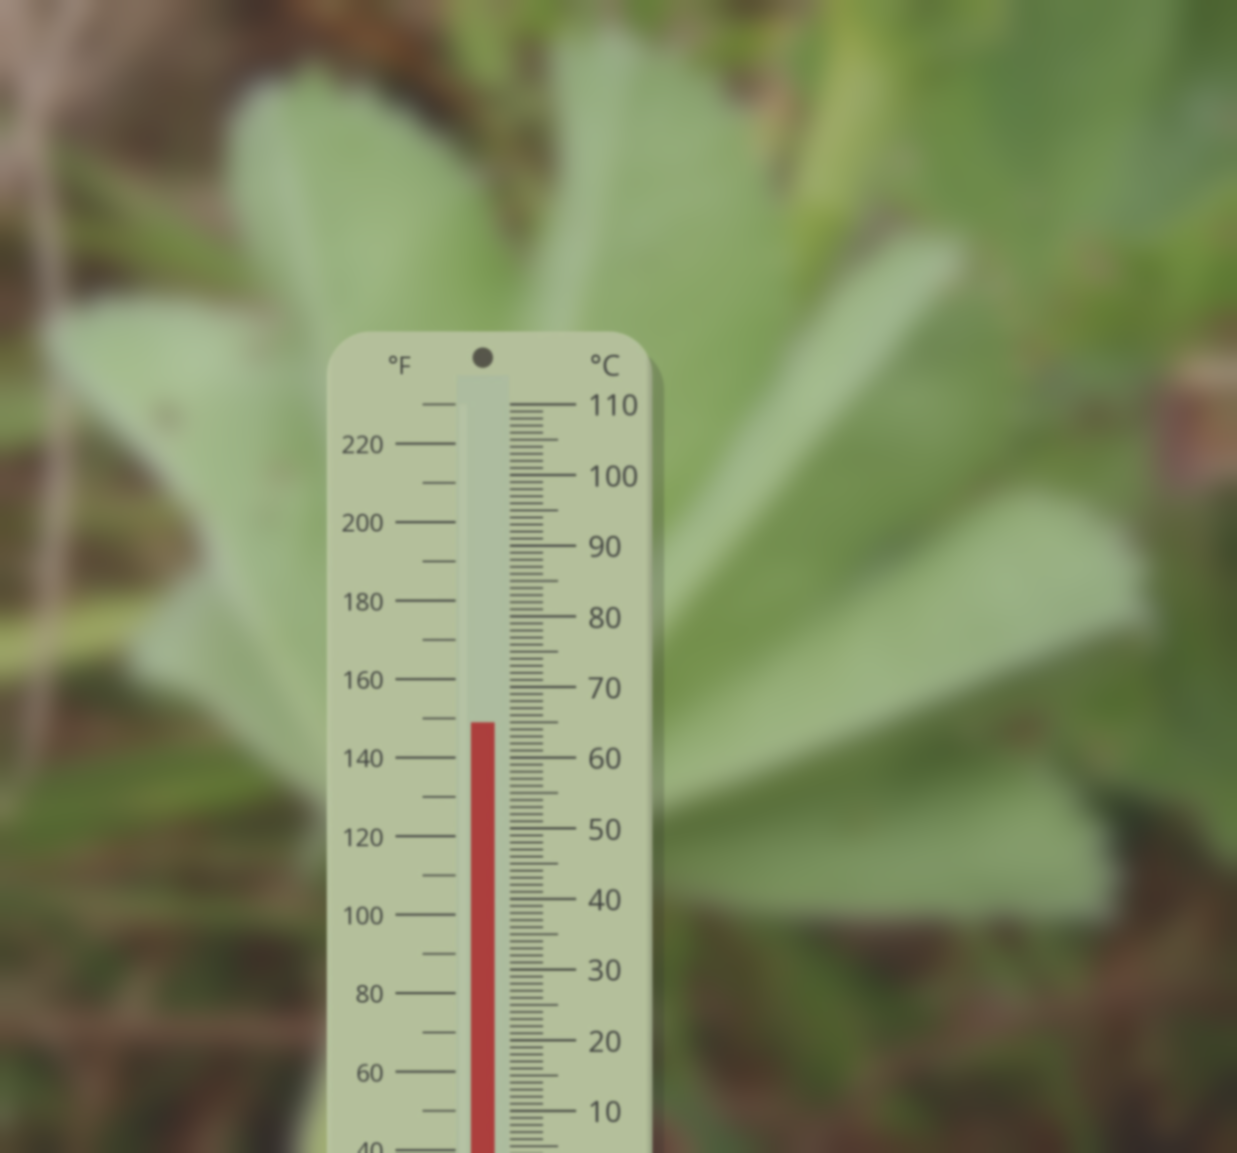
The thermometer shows 65 °C
